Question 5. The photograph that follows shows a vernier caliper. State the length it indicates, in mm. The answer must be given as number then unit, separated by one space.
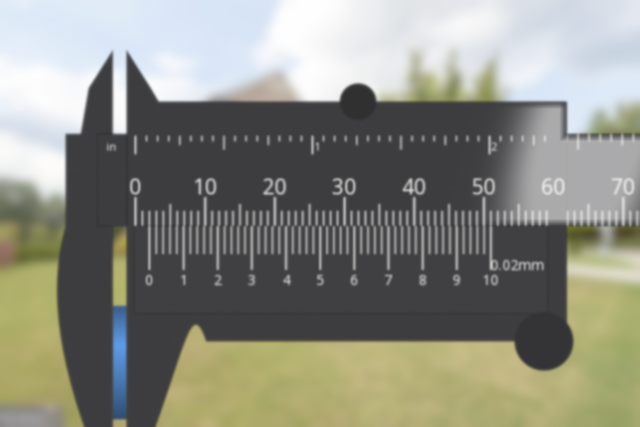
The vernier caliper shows 2.0 mm
